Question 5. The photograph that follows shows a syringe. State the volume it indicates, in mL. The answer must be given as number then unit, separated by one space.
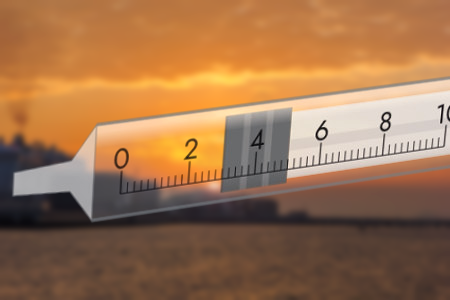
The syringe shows 3 mL
